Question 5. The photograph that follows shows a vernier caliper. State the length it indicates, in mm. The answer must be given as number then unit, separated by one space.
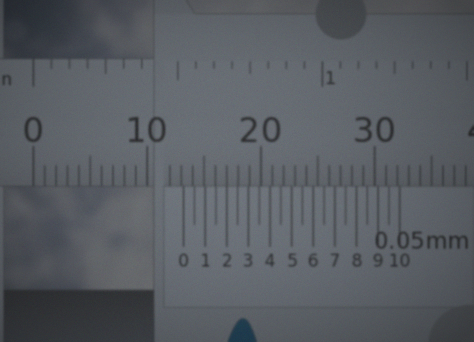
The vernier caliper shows 13.2 mm
